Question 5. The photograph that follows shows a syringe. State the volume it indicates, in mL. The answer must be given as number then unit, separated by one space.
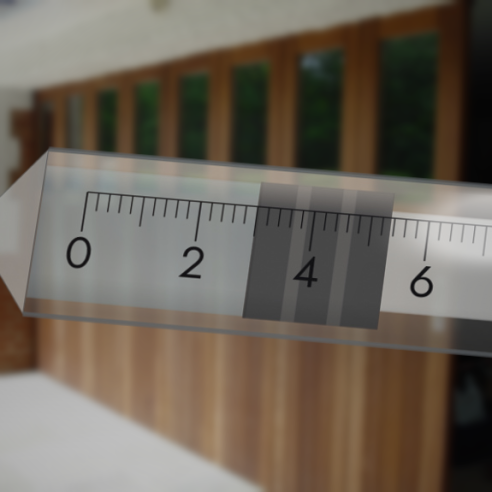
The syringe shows 3 mL
